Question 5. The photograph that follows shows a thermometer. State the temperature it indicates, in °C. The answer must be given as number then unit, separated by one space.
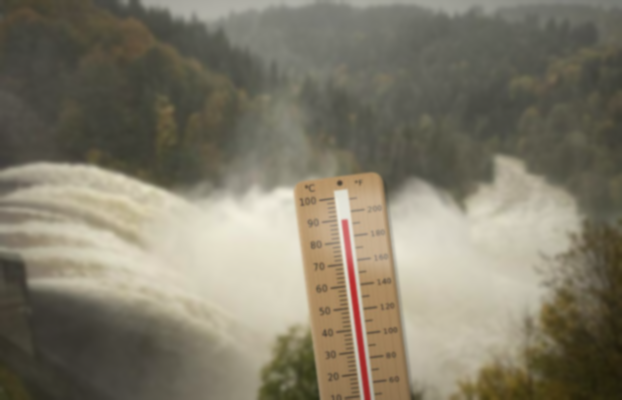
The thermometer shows 90 °C
